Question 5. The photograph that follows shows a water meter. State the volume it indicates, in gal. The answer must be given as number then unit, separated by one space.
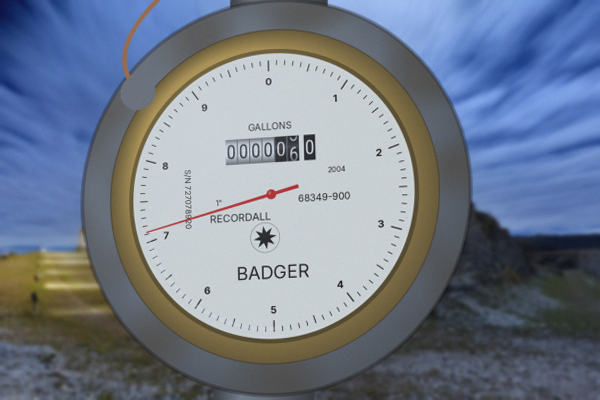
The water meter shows 57.1 gal
